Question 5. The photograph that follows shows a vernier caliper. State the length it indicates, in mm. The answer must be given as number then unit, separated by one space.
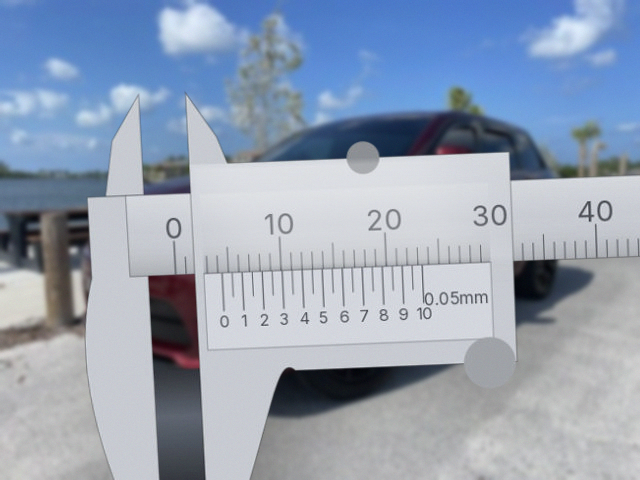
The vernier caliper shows 4.4 mm
